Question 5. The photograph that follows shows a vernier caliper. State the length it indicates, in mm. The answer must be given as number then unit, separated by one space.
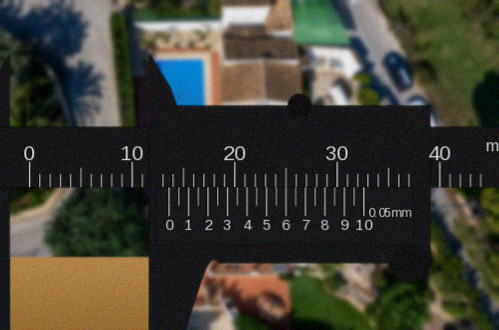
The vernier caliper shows 13.6 mm
